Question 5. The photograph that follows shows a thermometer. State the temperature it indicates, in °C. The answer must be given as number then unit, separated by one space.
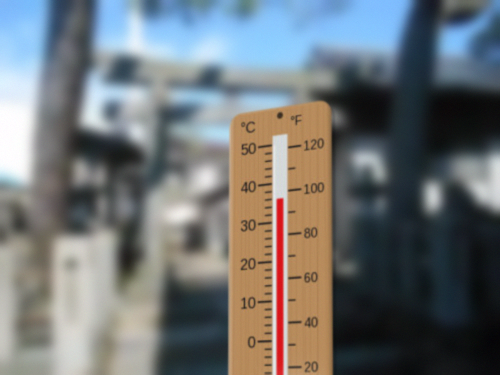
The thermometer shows 36 °C
